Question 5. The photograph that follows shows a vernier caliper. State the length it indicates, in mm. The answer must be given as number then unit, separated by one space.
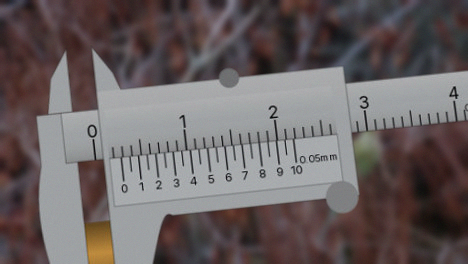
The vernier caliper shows 2.8 mm
